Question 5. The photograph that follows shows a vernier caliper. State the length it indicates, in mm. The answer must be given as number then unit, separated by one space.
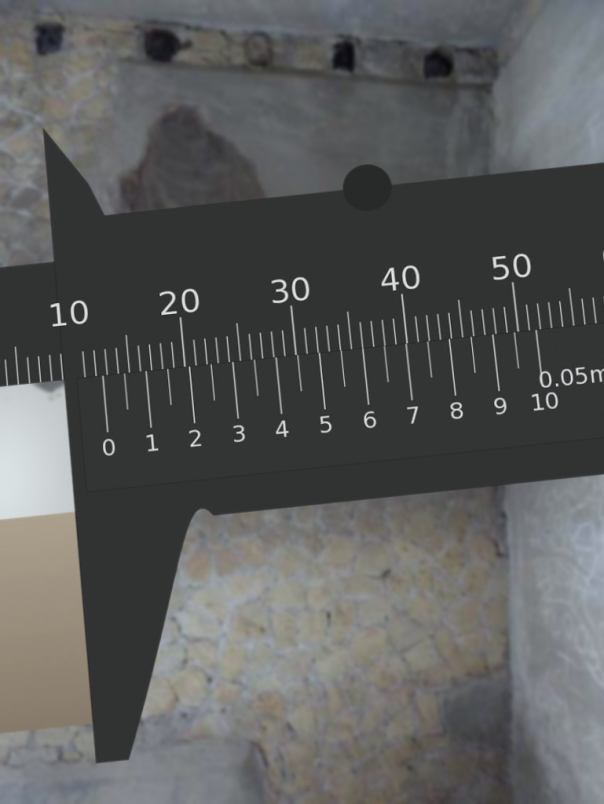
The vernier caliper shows 12.6 mm
